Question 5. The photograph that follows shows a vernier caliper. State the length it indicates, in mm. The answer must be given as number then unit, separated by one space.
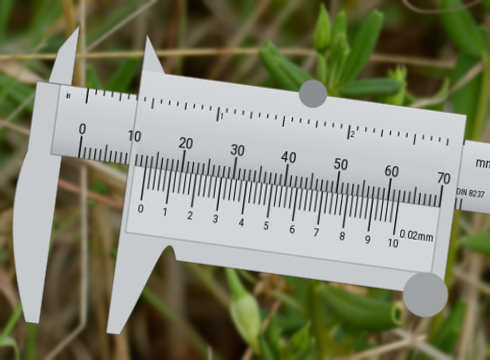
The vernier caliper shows 13.0 mm
